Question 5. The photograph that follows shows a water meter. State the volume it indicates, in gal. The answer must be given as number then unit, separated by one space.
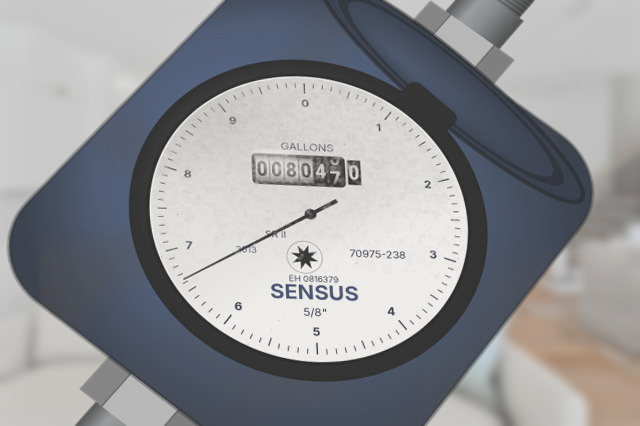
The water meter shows 80466.6 gal
